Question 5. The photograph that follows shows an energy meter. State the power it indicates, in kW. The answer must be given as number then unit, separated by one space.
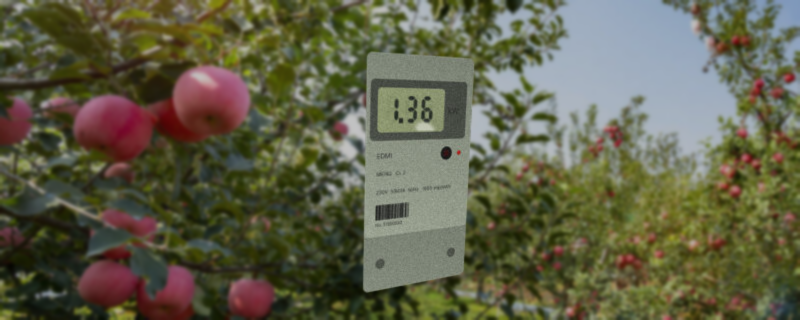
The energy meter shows 1.36 kW
